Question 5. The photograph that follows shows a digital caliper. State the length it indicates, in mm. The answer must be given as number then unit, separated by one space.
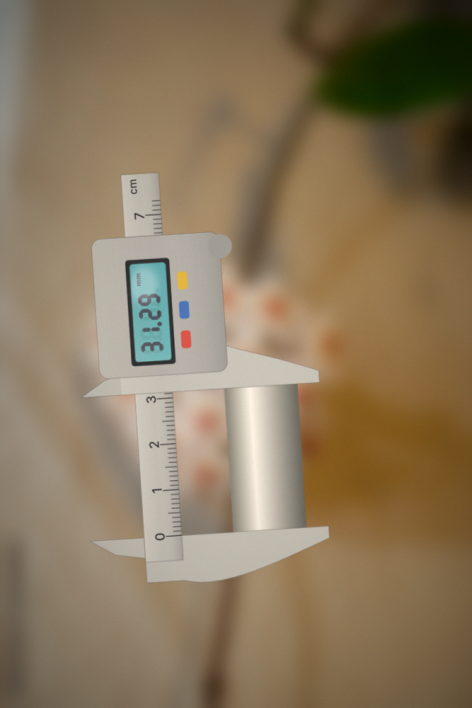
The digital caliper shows 31.29 mm
